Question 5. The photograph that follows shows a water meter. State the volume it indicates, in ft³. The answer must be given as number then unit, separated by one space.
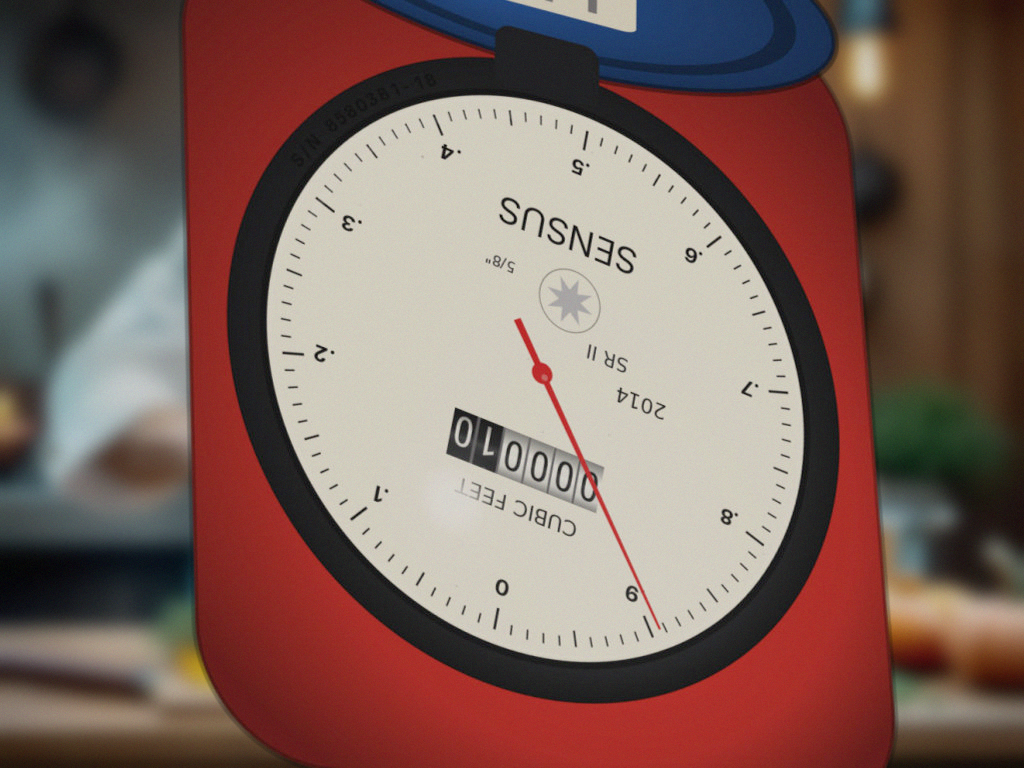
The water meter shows 9.89 ft³
